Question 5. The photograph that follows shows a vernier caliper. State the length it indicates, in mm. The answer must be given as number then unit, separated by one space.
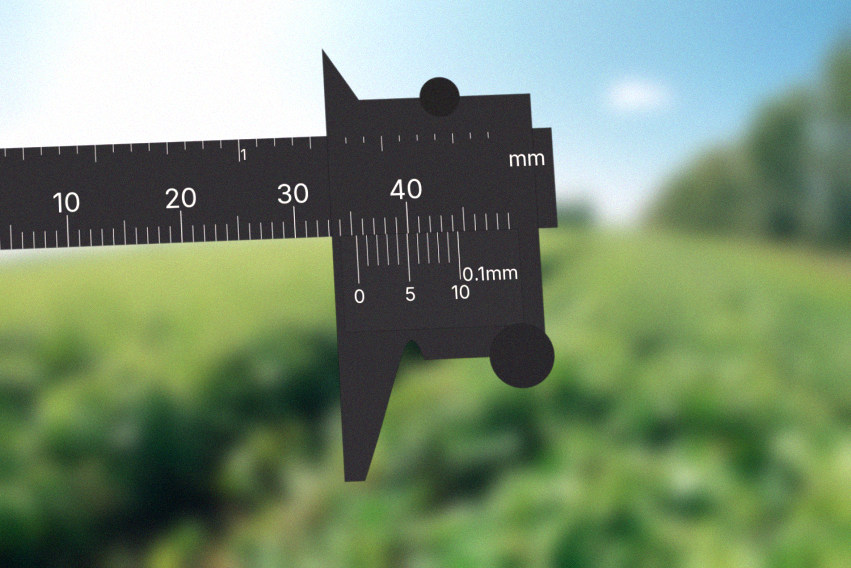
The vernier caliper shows 35.4 mm
